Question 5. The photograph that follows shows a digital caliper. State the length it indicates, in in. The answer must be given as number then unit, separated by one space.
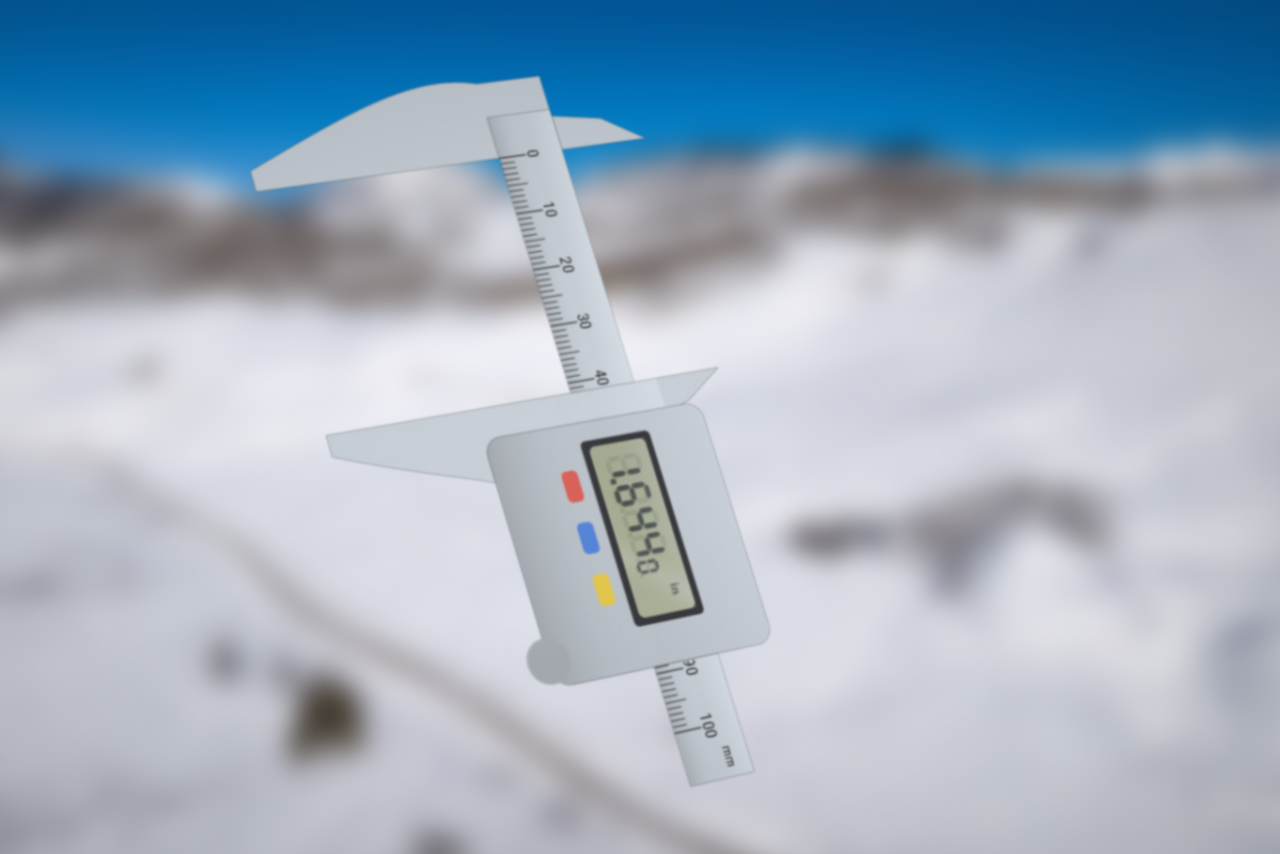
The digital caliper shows 1.6440 in
